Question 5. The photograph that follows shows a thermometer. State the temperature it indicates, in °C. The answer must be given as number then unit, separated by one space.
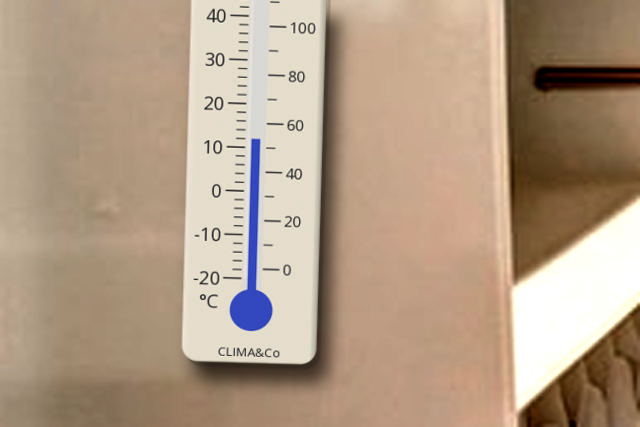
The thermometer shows 12 °C
